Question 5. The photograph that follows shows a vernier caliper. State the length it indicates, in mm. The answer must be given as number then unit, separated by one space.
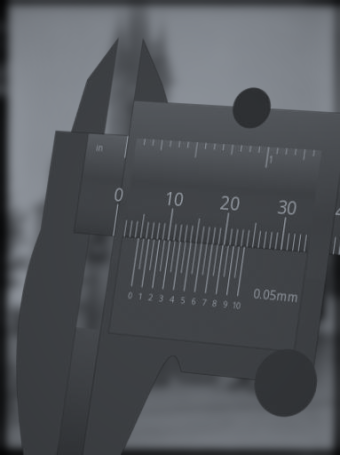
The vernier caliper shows 4.6 mm
